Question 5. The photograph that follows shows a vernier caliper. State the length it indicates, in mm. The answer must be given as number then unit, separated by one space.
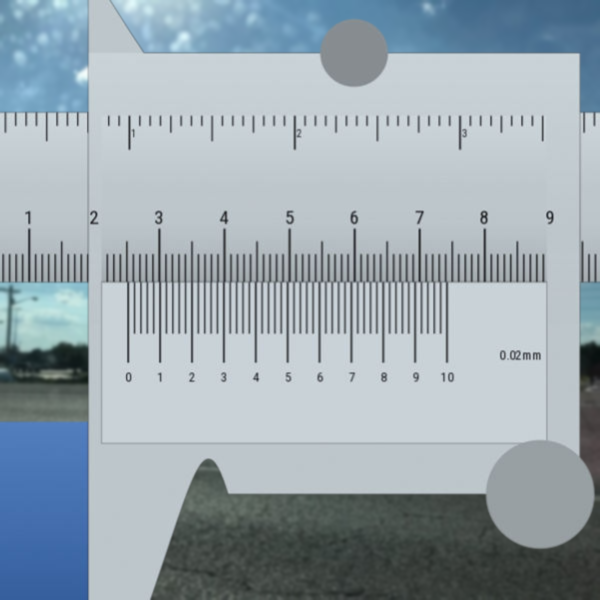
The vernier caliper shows 25.2 mm
